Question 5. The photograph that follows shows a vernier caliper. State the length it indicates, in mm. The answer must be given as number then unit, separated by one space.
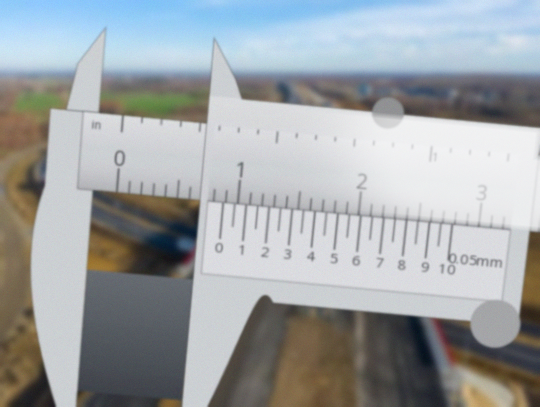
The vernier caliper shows 8.8 mm
